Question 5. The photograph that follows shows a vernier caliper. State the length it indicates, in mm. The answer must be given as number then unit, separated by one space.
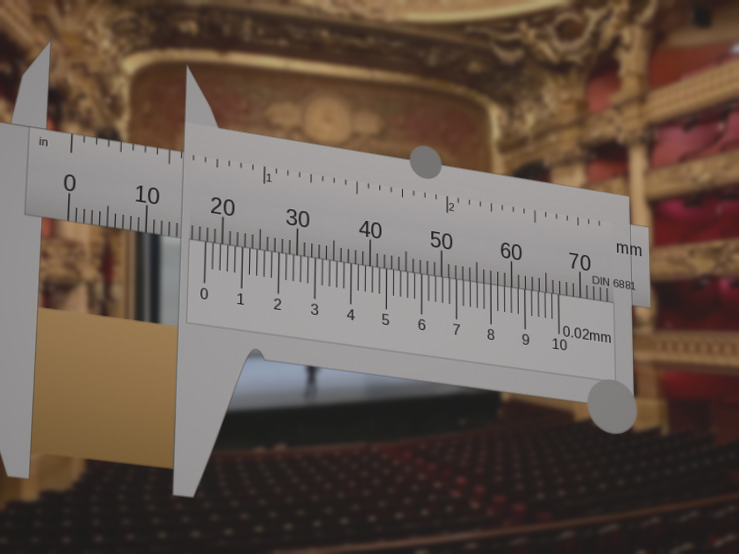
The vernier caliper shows 17.8 mm
